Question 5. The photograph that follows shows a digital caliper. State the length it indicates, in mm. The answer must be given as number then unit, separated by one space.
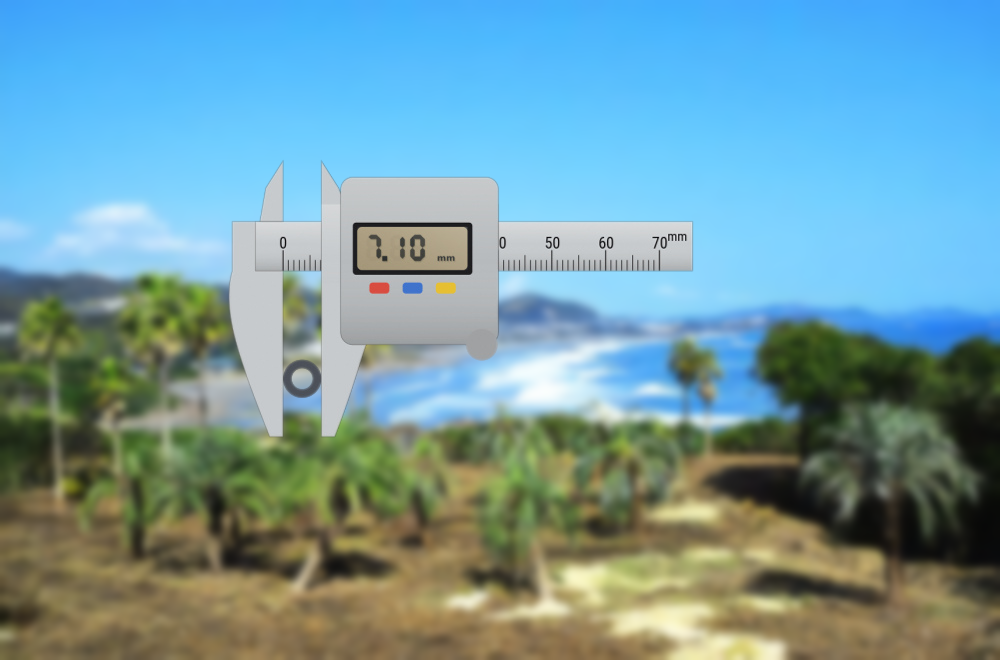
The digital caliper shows 7.10 mm
